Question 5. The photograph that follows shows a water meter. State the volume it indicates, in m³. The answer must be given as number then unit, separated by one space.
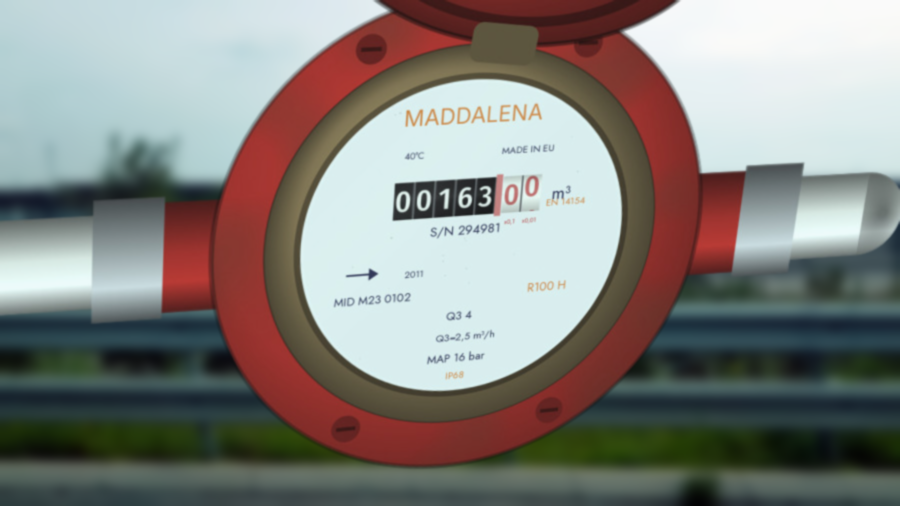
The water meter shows 163.00 m³
